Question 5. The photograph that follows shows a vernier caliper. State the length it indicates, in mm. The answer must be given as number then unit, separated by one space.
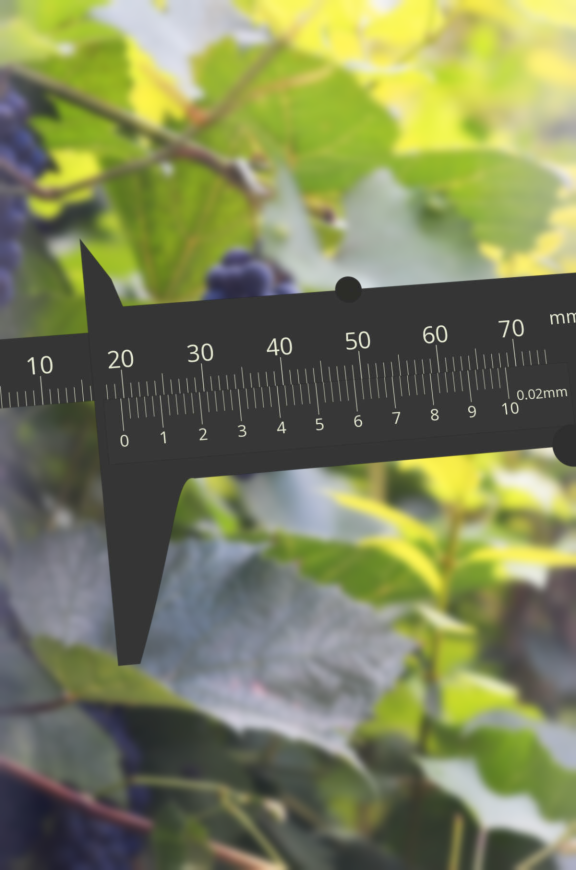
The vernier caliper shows 19.6 mm
